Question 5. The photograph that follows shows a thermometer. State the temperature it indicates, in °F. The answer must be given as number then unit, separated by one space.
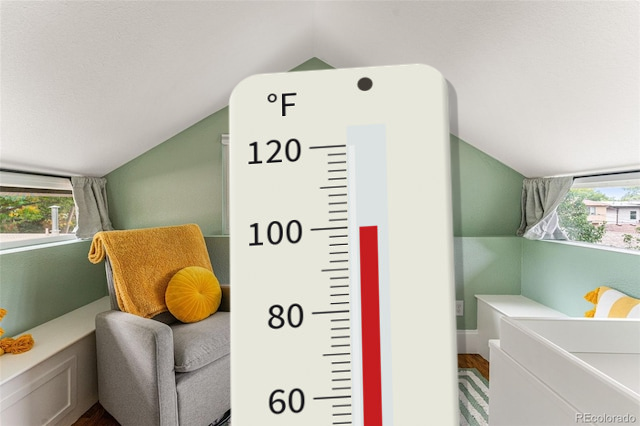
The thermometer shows 100 °F
